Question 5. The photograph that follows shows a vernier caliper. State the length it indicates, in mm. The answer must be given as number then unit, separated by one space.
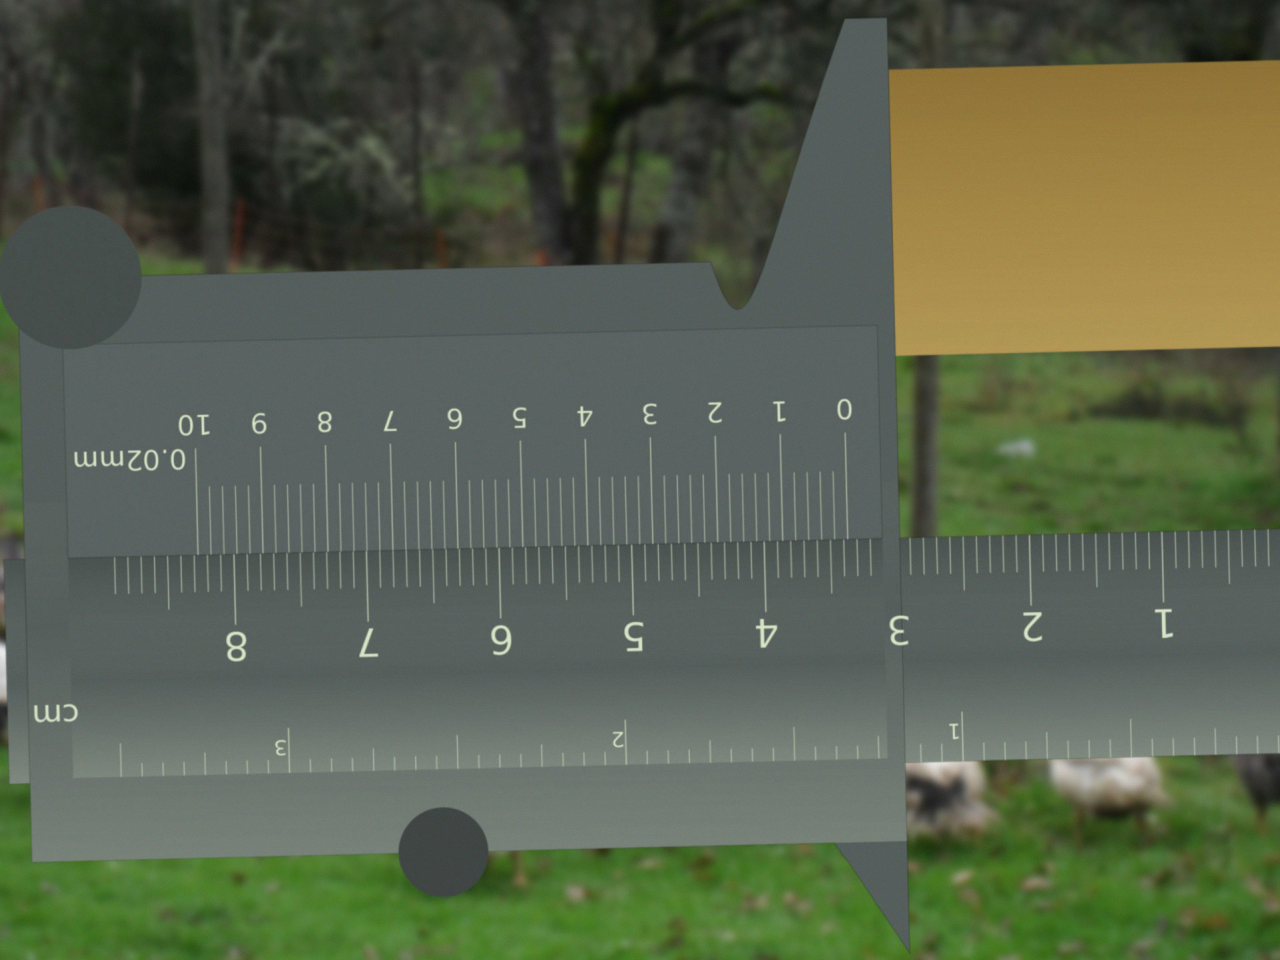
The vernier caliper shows 33.7 mm
